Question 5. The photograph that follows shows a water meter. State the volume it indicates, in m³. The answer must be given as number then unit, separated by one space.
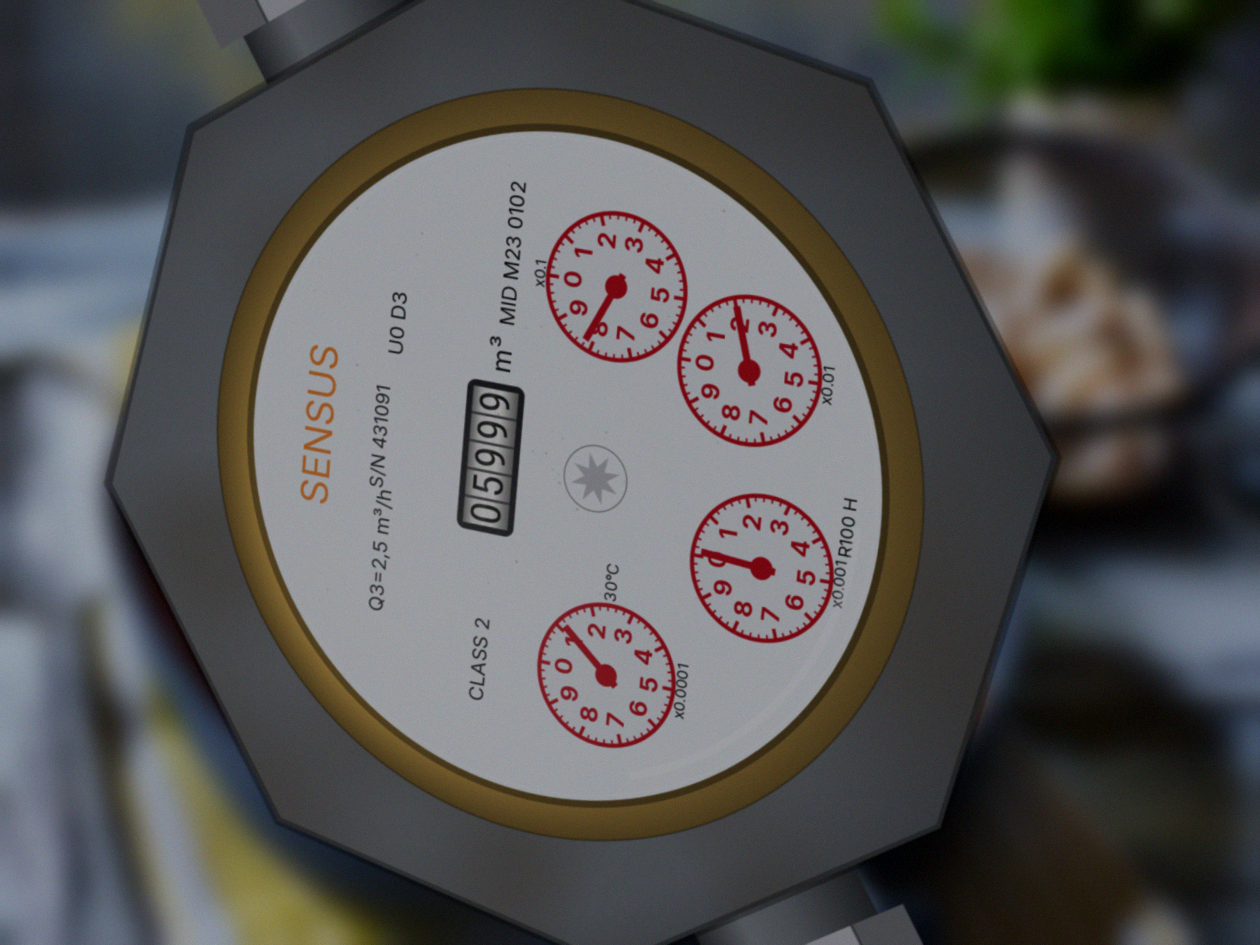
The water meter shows 5999.8201 m³
